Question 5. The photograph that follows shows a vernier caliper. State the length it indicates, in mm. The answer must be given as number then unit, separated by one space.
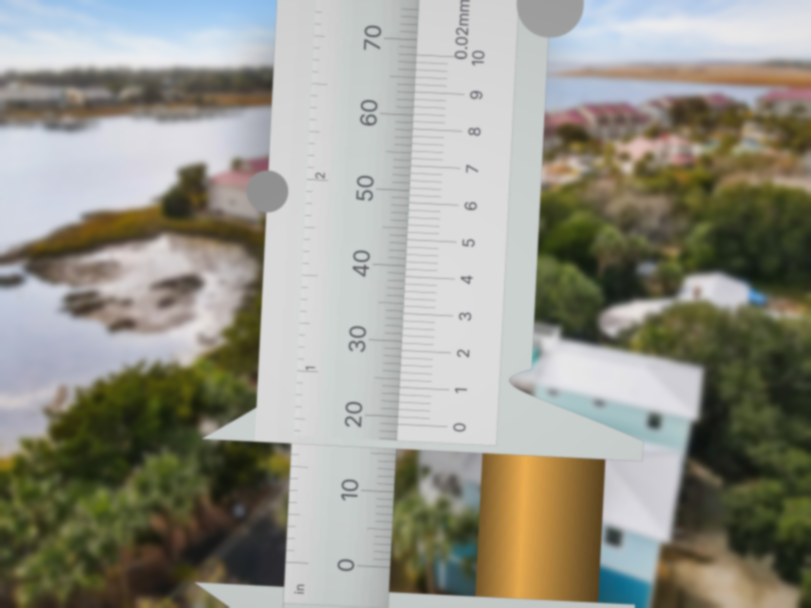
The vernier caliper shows 19.0 mm
